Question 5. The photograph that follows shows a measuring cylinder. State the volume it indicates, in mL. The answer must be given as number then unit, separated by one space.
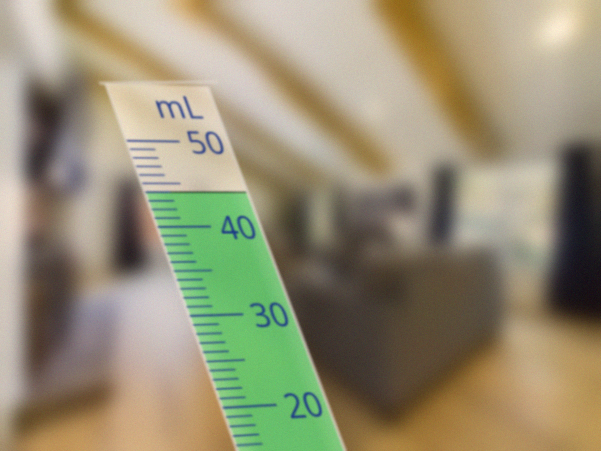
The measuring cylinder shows 44 mL
